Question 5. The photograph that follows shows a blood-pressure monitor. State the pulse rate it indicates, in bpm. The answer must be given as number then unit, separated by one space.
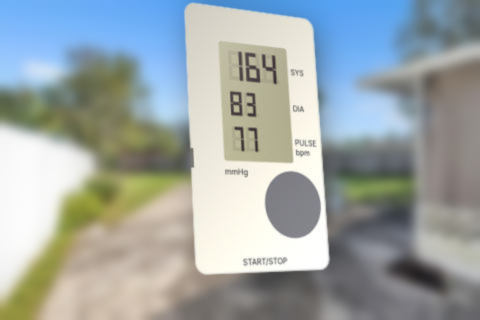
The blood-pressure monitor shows 77 bpm
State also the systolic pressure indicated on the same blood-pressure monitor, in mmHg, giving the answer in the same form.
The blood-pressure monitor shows 164 mmHg
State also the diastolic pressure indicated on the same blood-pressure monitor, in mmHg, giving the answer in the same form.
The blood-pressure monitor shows 83 mmHg
